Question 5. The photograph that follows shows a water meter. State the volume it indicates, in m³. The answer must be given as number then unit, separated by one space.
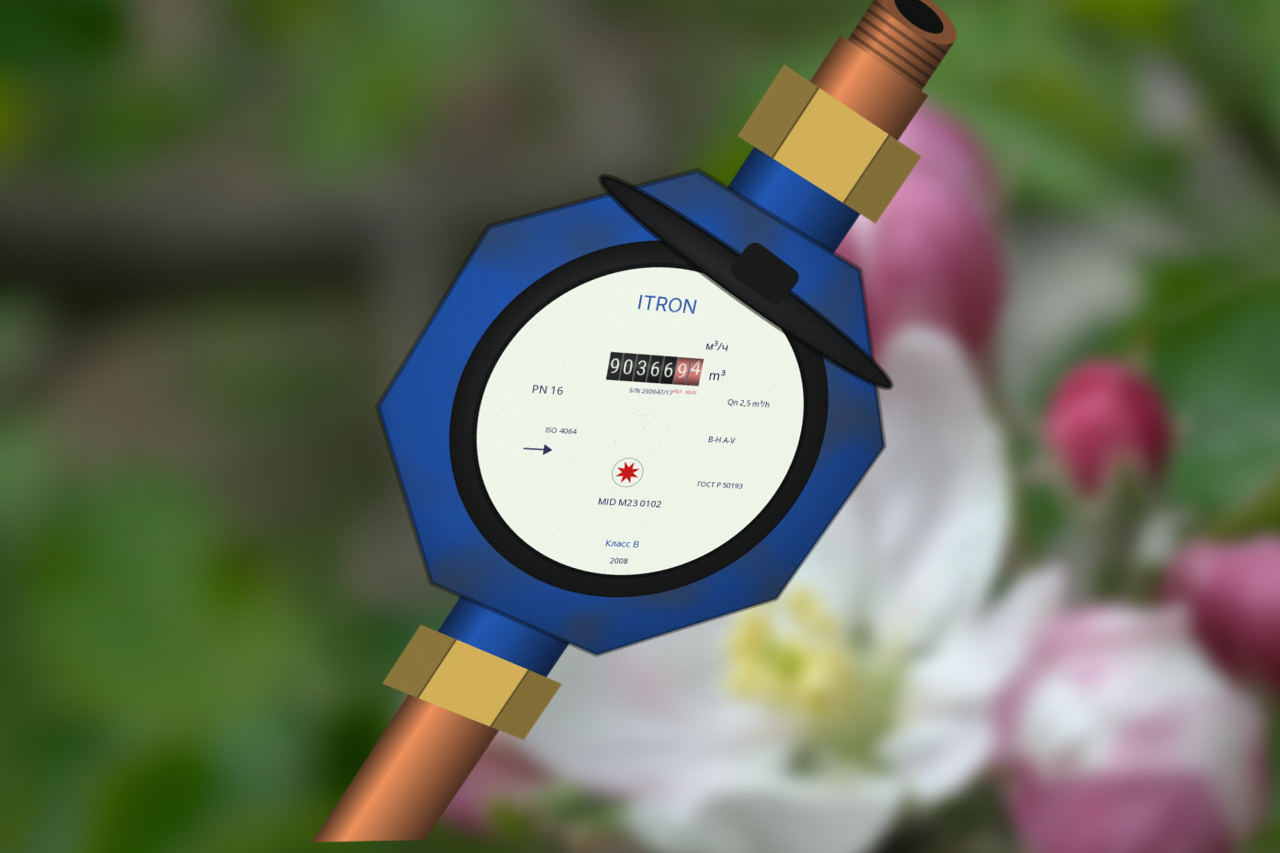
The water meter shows 90366.94 m³
